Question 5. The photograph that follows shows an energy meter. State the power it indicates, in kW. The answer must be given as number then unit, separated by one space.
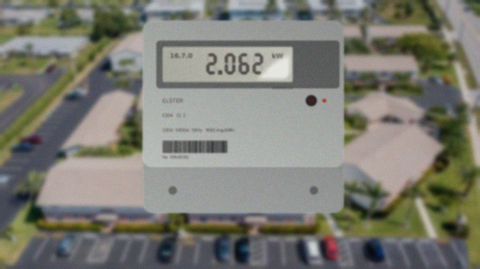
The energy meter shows 2.062 kW
